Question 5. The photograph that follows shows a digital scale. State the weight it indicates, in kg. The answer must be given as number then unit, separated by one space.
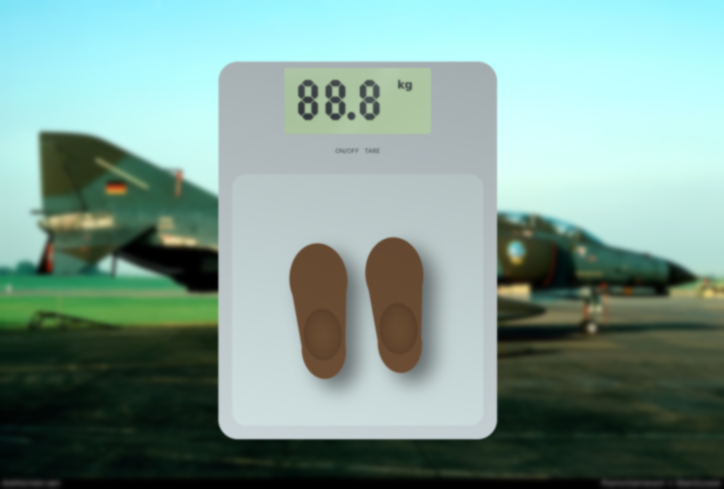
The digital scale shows 88.8 kg
